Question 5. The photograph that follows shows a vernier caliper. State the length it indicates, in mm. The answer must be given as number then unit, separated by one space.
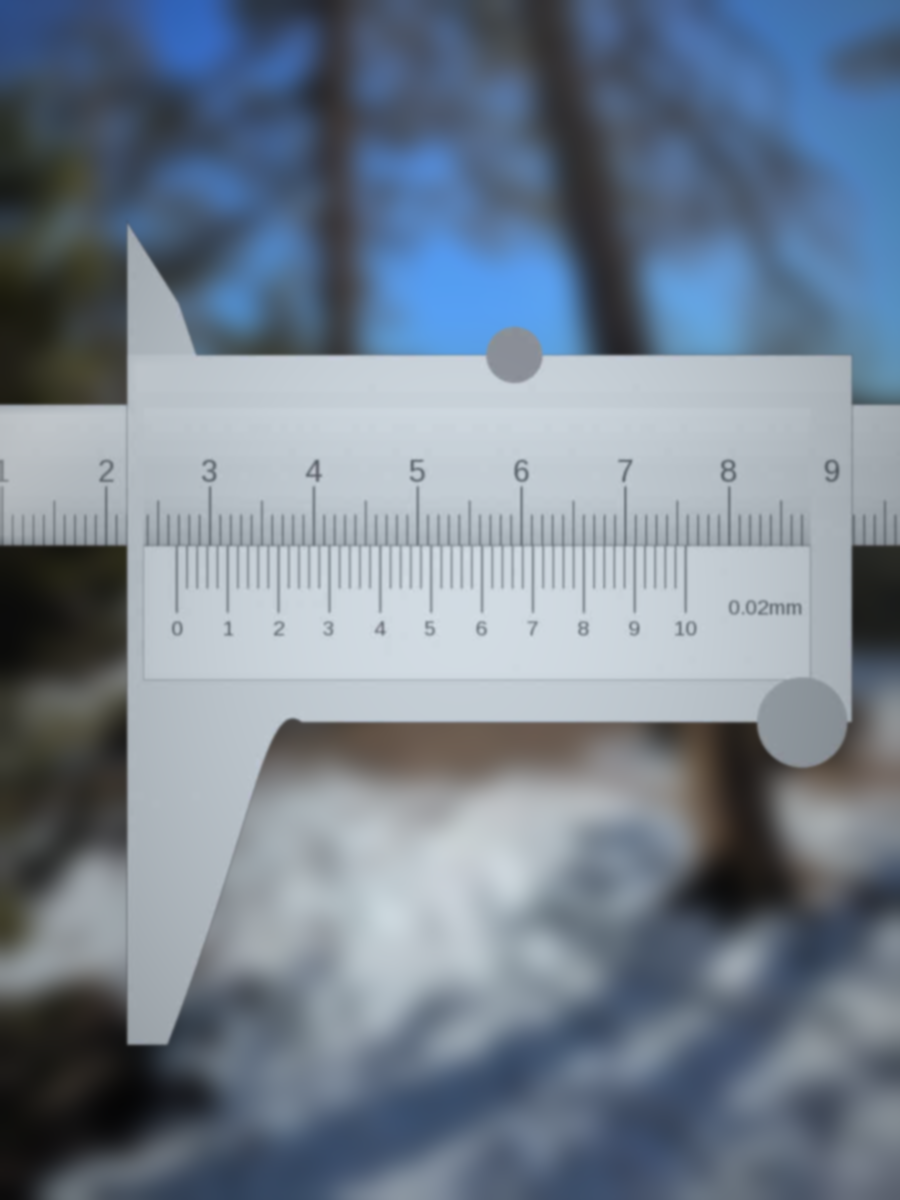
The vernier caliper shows 26.8 mm
